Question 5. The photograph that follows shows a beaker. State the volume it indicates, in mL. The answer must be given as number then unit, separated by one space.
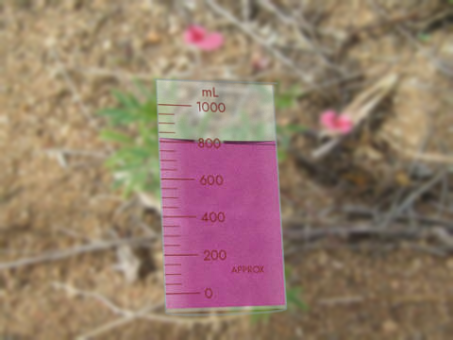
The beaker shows 800 mL
